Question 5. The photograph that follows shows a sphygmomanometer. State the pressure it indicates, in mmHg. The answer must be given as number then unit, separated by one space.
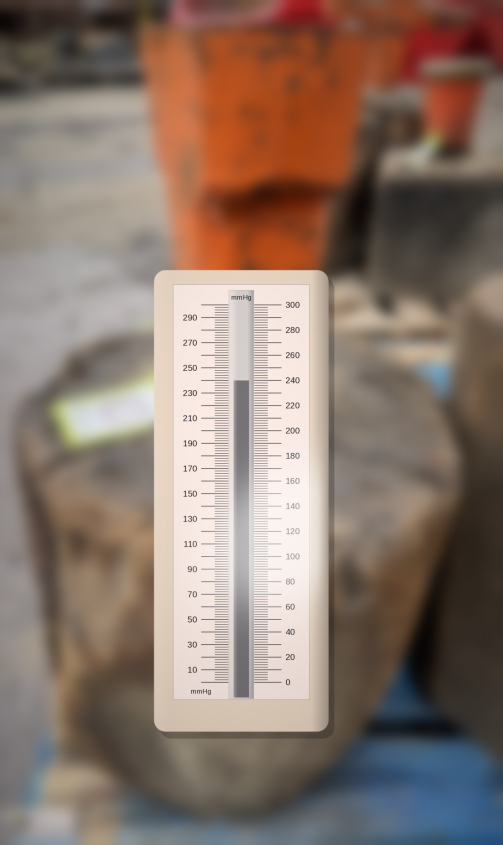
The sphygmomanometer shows 240 mmHg
